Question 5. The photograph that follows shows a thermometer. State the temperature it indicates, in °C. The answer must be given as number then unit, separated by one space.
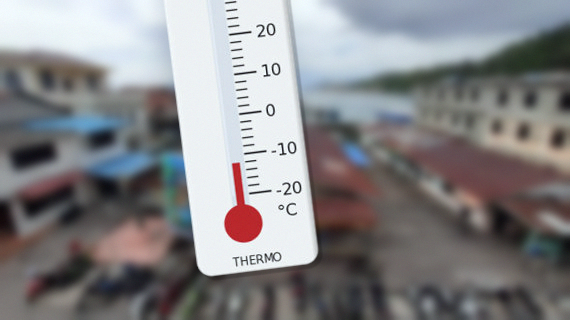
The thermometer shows -12 °C
